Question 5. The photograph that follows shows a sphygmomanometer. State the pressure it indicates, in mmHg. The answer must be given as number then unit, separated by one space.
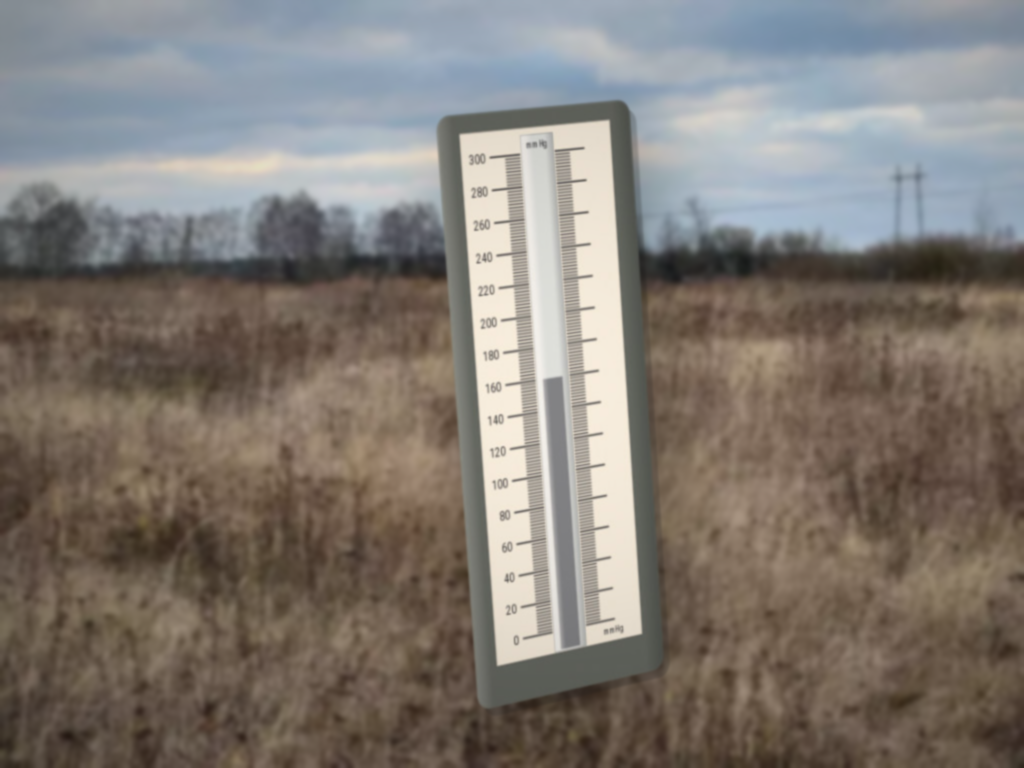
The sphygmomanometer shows 160 mmHg
